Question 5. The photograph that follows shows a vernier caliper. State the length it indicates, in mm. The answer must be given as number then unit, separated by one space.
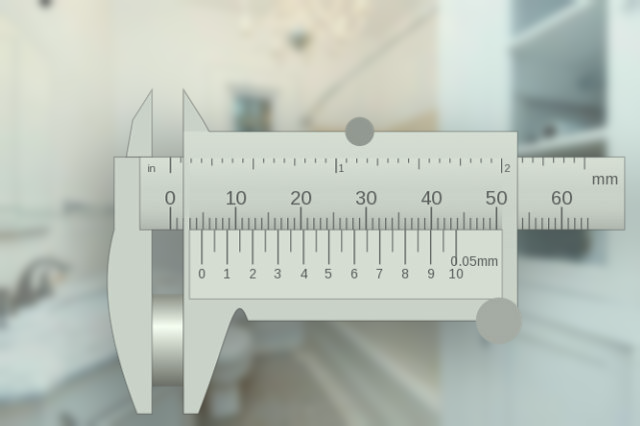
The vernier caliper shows 4.8 mm
